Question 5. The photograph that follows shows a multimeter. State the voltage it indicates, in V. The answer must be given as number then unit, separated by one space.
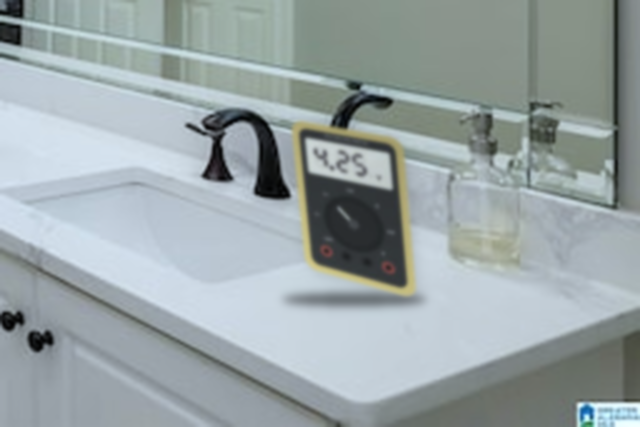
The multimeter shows 4.25 V
